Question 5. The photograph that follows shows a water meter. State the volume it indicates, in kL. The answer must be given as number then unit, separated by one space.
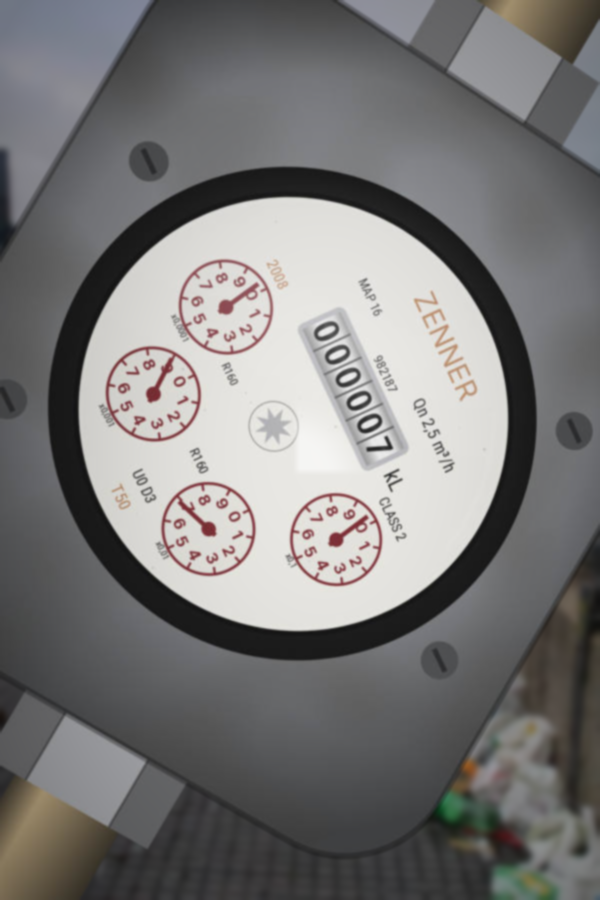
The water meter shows 6.9689 kL
